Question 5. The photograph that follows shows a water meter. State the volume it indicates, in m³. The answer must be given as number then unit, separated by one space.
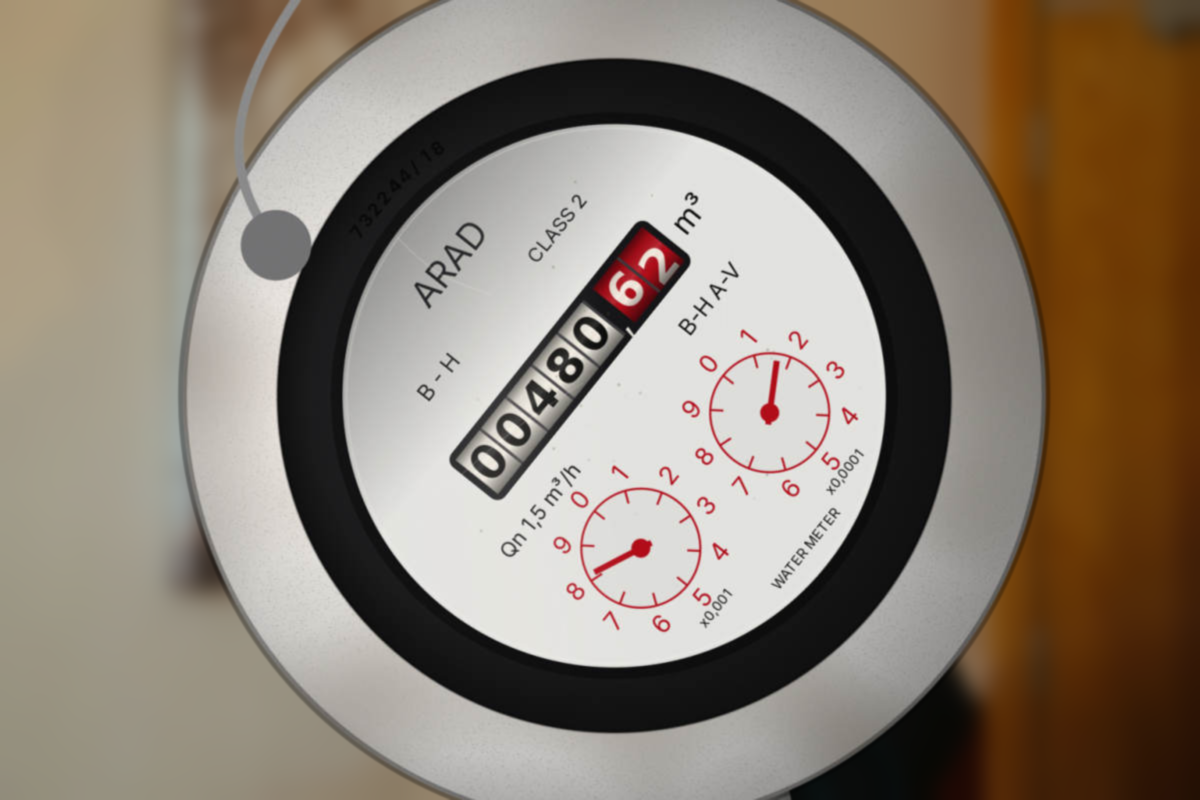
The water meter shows 480.6181 m³
